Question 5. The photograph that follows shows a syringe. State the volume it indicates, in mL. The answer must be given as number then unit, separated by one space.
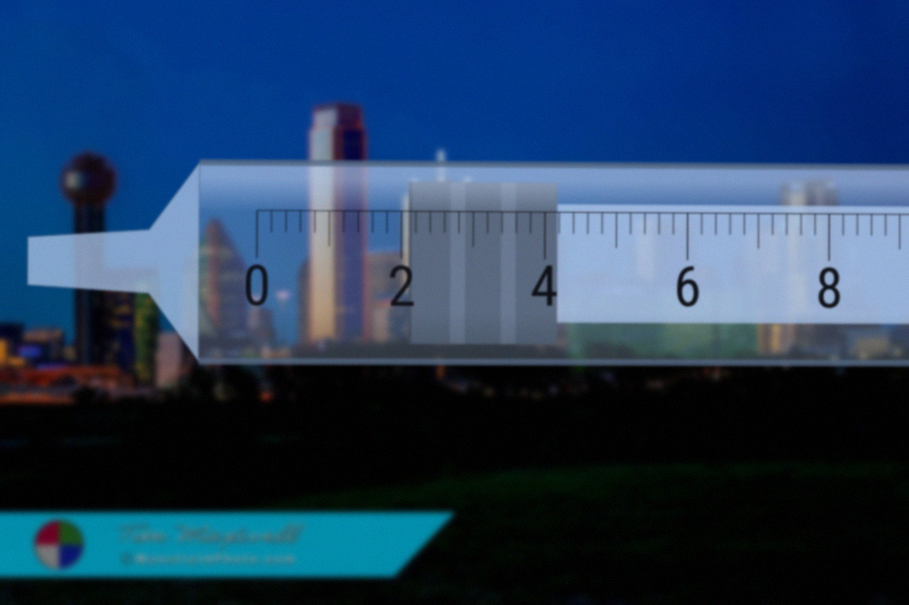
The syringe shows 2.1 mL
